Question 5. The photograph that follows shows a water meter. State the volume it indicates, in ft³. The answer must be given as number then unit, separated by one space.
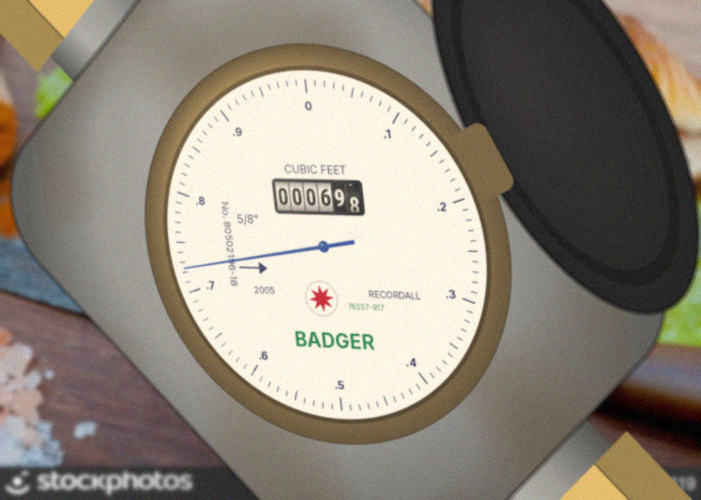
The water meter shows 697.72 ft³
